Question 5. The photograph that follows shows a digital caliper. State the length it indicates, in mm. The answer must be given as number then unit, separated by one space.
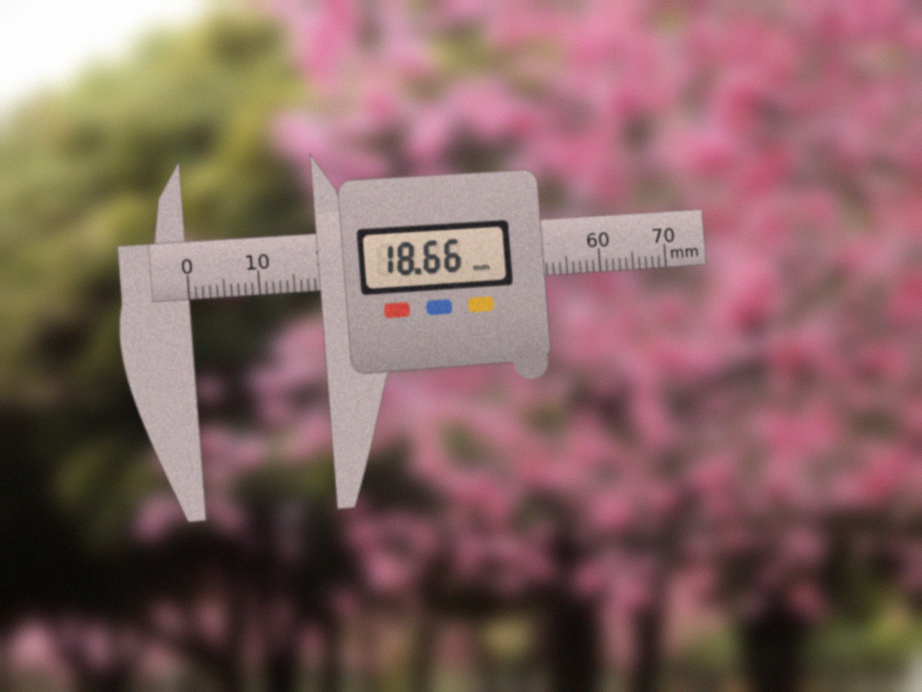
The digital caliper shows 18.66 mm
